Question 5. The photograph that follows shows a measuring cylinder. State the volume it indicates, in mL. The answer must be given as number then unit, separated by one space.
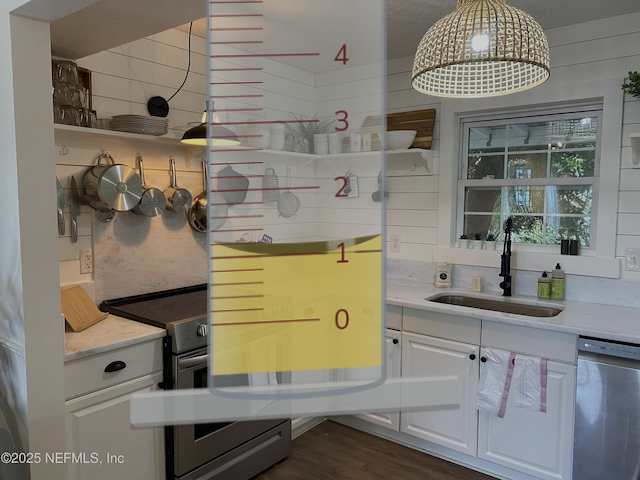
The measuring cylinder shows 1 mL
